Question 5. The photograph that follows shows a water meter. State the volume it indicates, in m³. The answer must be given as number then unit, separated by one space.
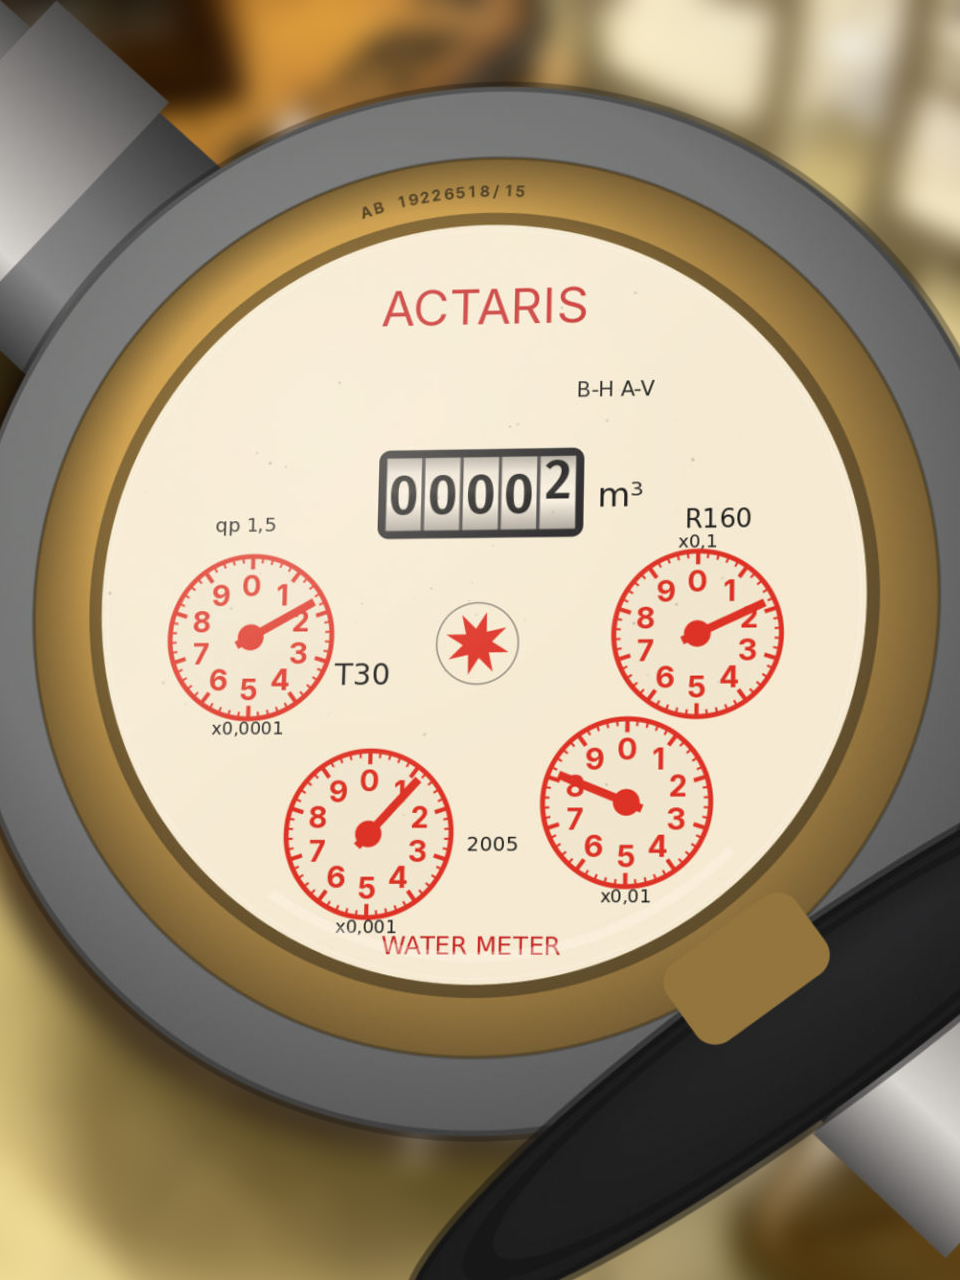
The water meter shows 2.1811 m³
